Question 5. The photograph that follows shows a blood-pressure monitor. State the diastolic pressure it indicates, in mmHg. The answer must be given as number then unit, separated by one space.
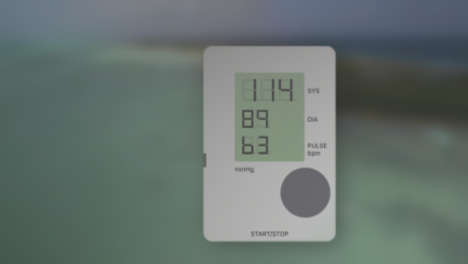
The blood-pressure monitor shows 89 mmHg
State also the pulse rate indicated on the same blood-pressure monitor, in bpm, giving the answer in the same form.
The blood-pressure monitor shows 63 bpm
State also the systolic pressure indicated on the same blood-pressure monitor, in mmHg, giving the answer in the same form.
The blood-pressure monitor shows 114 mmHg
